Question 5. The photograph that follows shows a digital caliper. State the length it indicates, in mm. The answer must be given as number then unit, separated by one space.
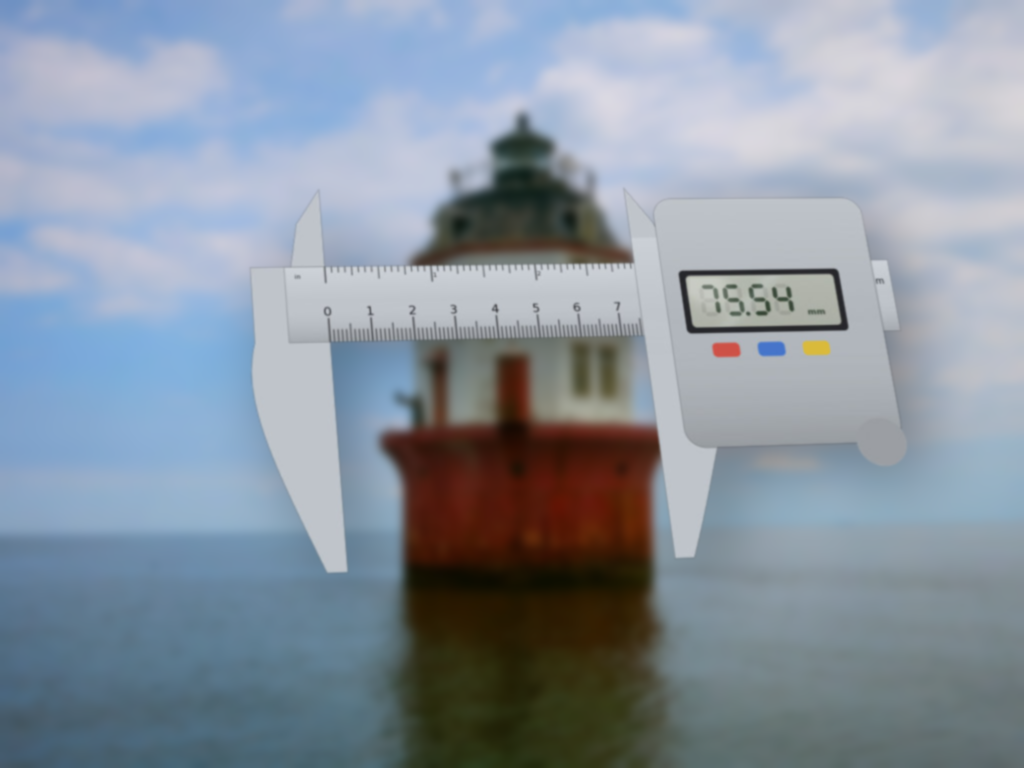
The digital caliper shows 75.54 mm
